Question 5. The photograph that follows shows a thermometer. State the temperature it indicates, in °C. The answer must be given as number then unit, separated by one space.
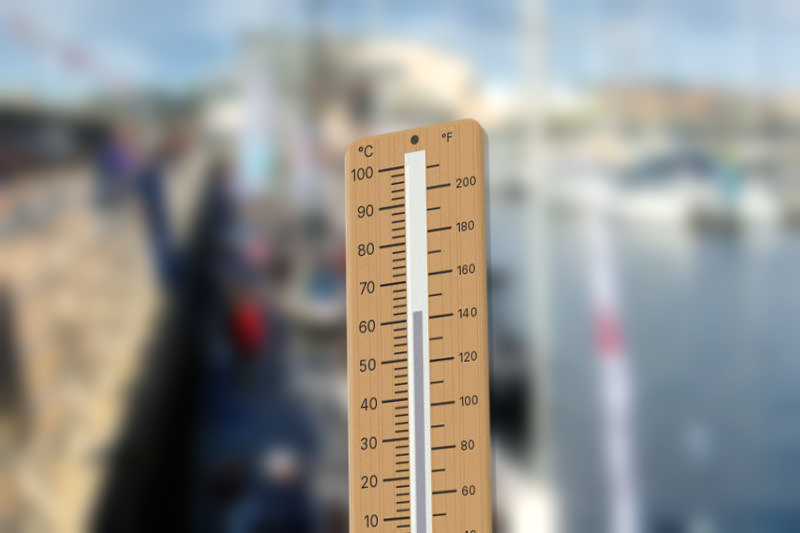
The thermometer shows 62 °C
